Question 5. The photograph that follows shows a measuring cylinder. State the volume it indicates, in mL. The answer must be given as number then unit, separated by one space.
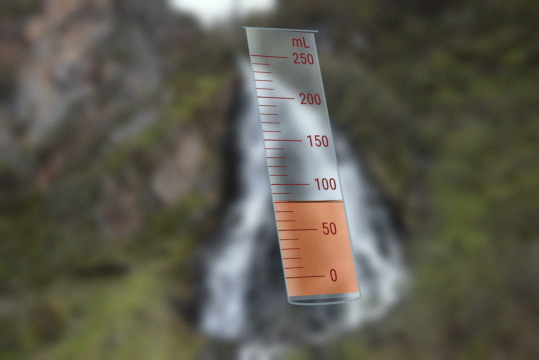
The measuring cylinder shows 80 mL
